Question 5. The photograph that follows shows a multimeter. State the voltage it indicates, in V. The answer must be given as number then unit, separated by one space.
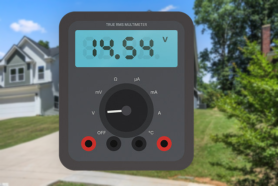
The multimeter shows 14.54 V
